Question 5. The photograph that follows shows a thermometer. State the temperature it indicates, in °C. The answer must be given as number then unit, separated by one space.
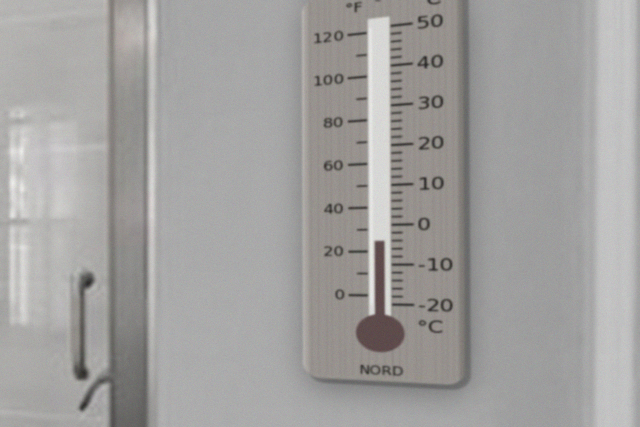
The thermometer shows -4 °C
